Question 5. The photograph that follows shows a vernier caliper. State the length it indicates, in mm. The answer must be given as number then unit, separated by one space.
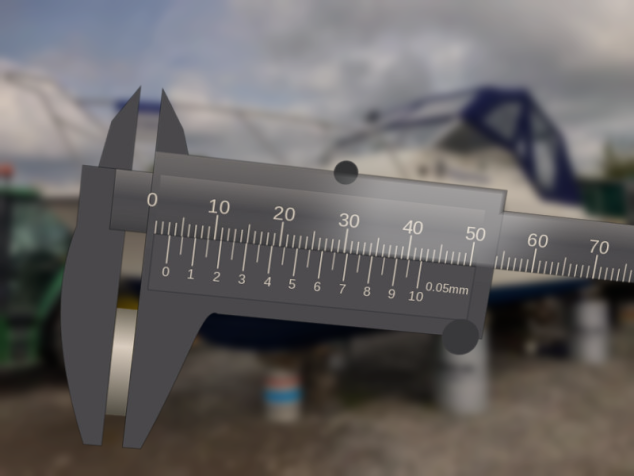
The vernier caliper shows 3.2 mm
